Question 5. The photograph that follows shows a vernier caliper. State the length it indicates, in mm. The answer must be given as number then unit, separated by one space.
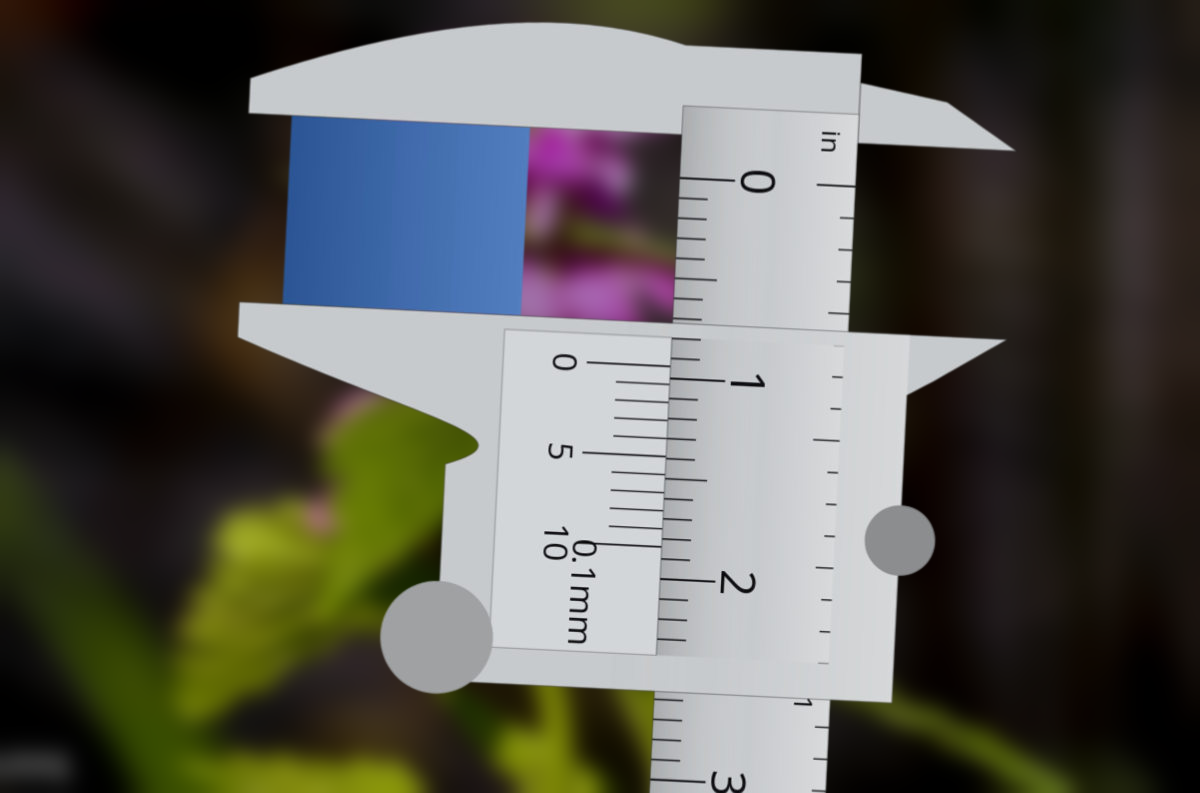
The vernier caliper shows 9.4 mm
